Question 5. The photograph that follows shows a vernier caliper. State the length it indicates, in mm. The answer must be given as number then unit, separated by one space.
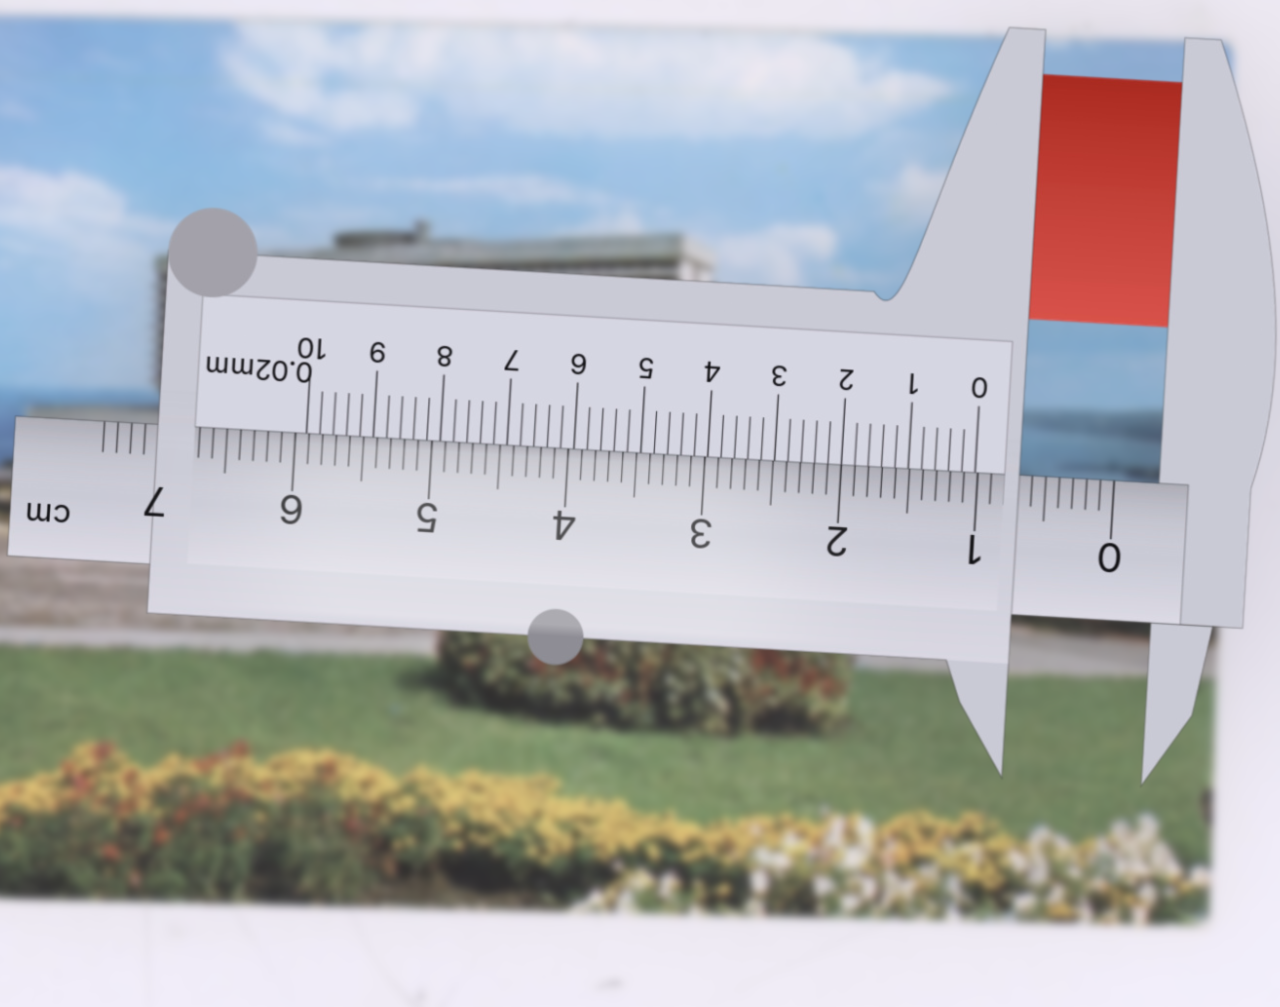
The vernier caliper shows 10.2 mm
